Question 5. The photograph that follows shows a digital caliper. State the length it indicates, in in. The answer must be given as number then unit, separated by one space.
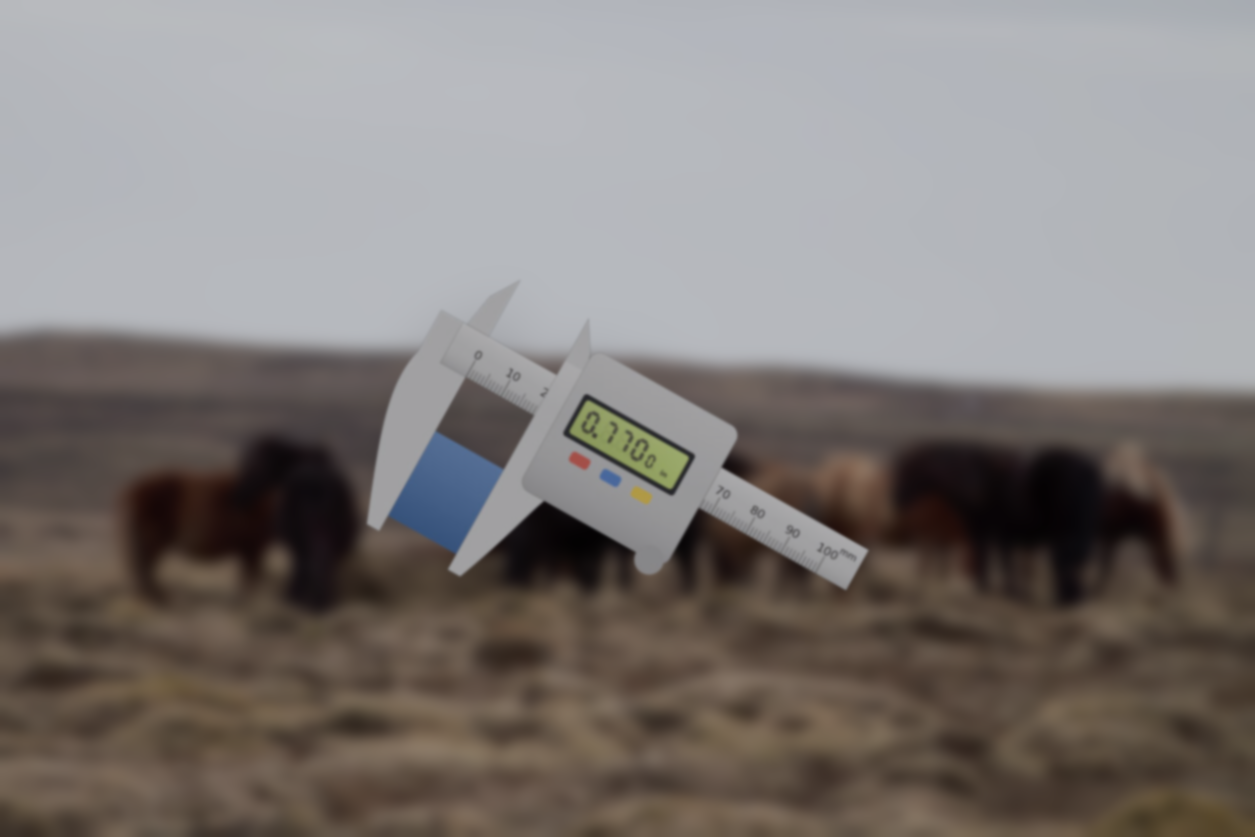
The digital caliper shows 0.7700 in
